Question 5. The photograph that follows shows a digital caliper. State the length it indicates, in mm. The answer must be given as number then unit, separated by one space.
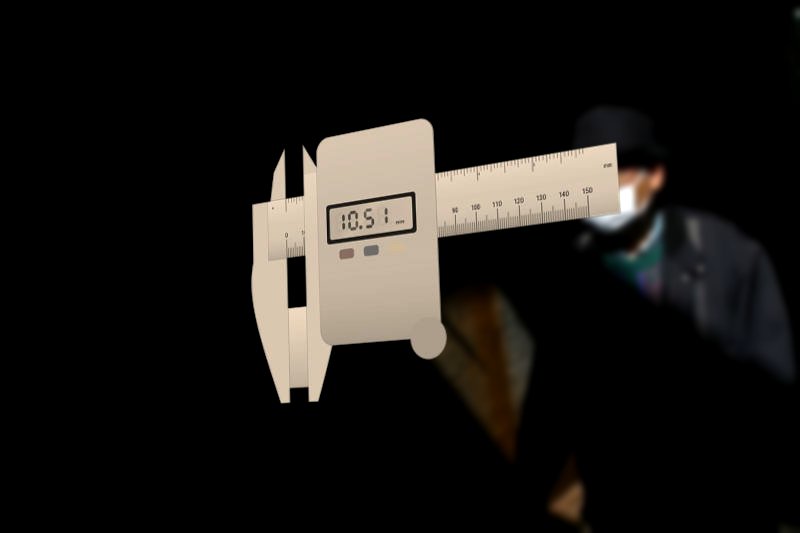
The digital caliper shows 10.51 mm
